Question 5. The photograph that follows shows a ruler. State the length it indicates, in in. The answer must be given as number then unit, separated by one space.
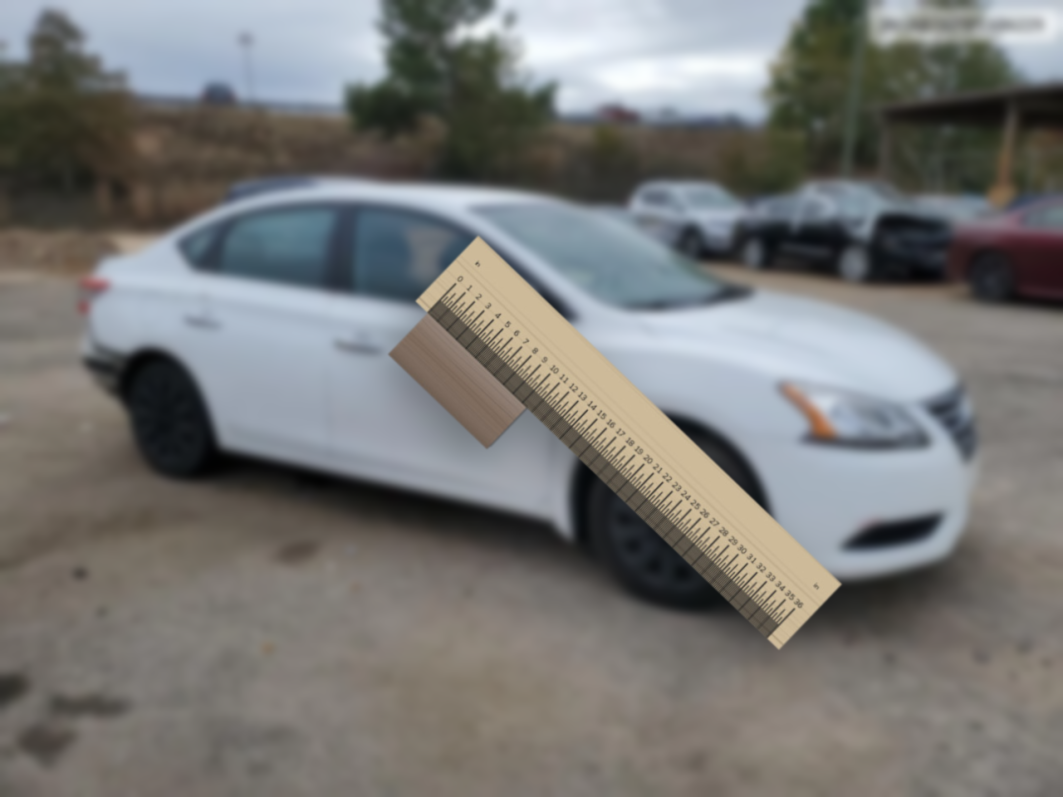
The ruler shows 10.5 in
